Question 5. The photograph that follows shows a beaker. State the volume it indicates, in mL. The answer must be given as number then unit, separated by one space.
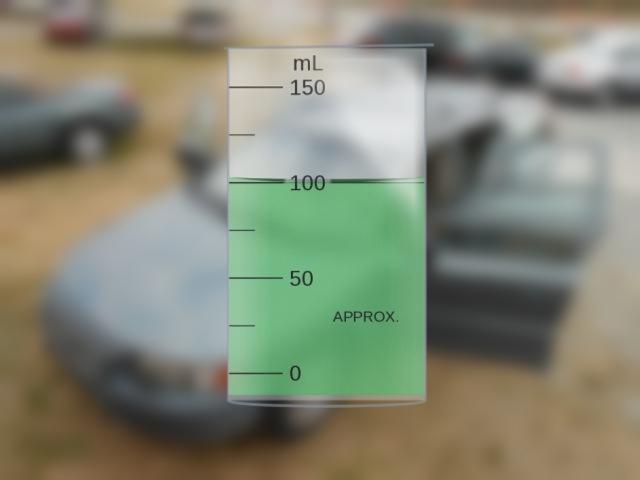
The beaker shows 100 mL
